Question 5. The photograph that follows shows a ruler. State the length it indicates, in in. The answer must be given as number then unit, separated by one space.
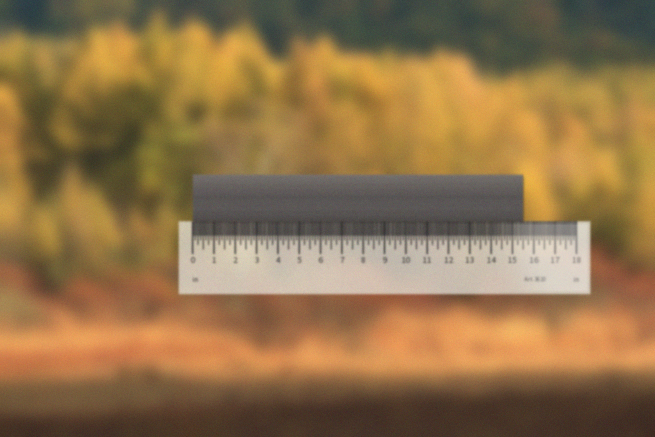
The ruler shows 15.5 in
